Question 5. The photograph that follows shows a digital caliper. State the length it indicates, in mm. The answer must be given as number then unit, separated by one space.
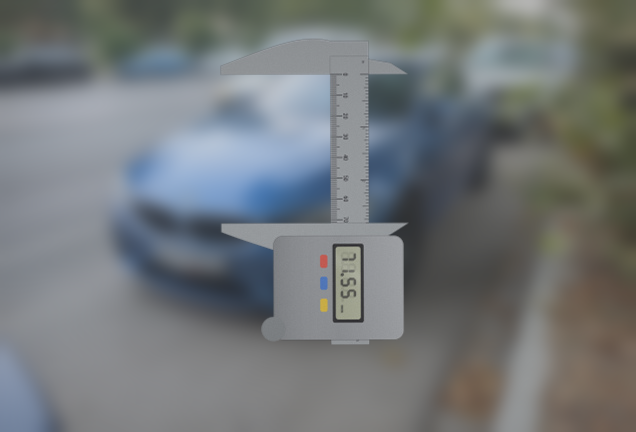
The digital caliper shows 71.55 mm
